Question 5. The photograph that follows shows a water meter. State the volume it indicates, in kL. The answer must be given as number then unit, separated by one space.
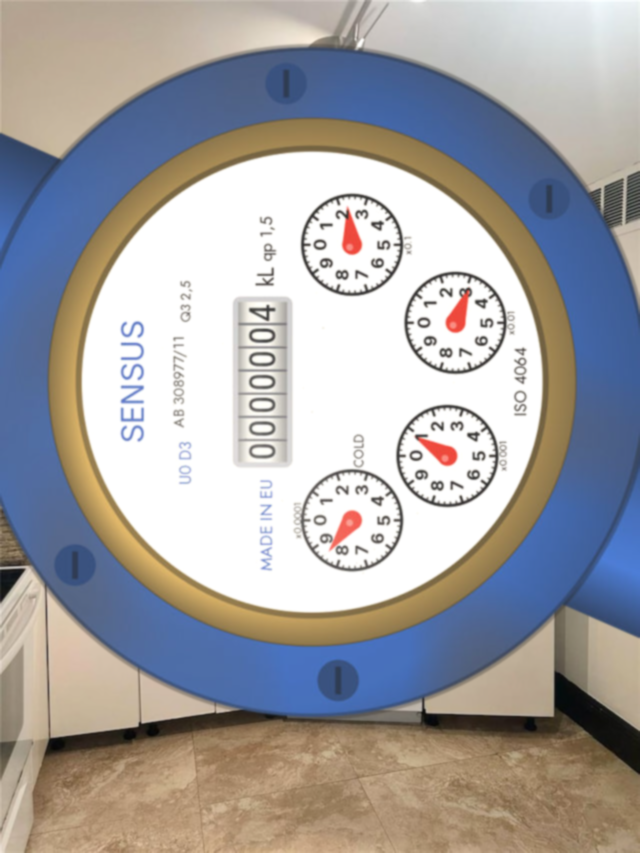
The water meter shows 4.2308 kL
